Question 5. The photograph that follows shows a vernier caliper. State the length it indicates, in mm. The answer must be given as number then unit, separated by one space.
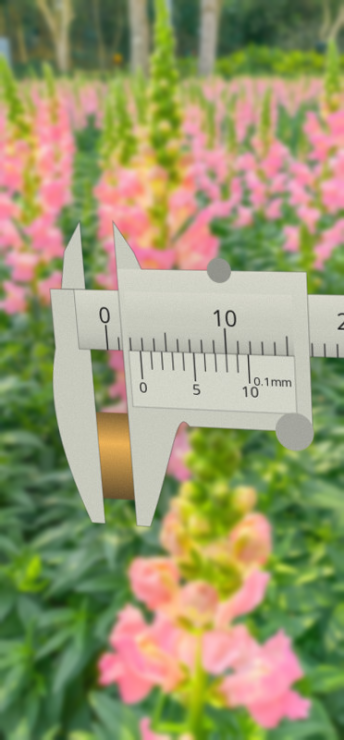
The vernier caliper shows 2.8 mm
